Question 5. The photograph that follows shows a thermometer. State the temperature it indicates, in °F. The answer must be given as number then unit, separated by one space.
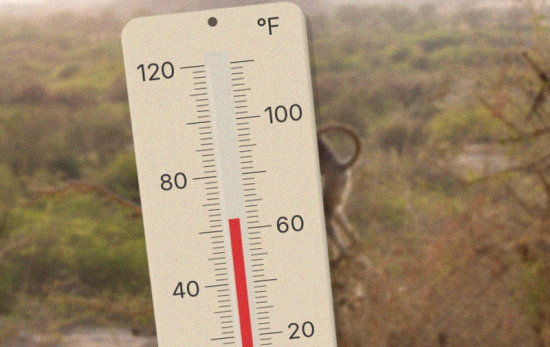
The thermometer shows 64 °F
